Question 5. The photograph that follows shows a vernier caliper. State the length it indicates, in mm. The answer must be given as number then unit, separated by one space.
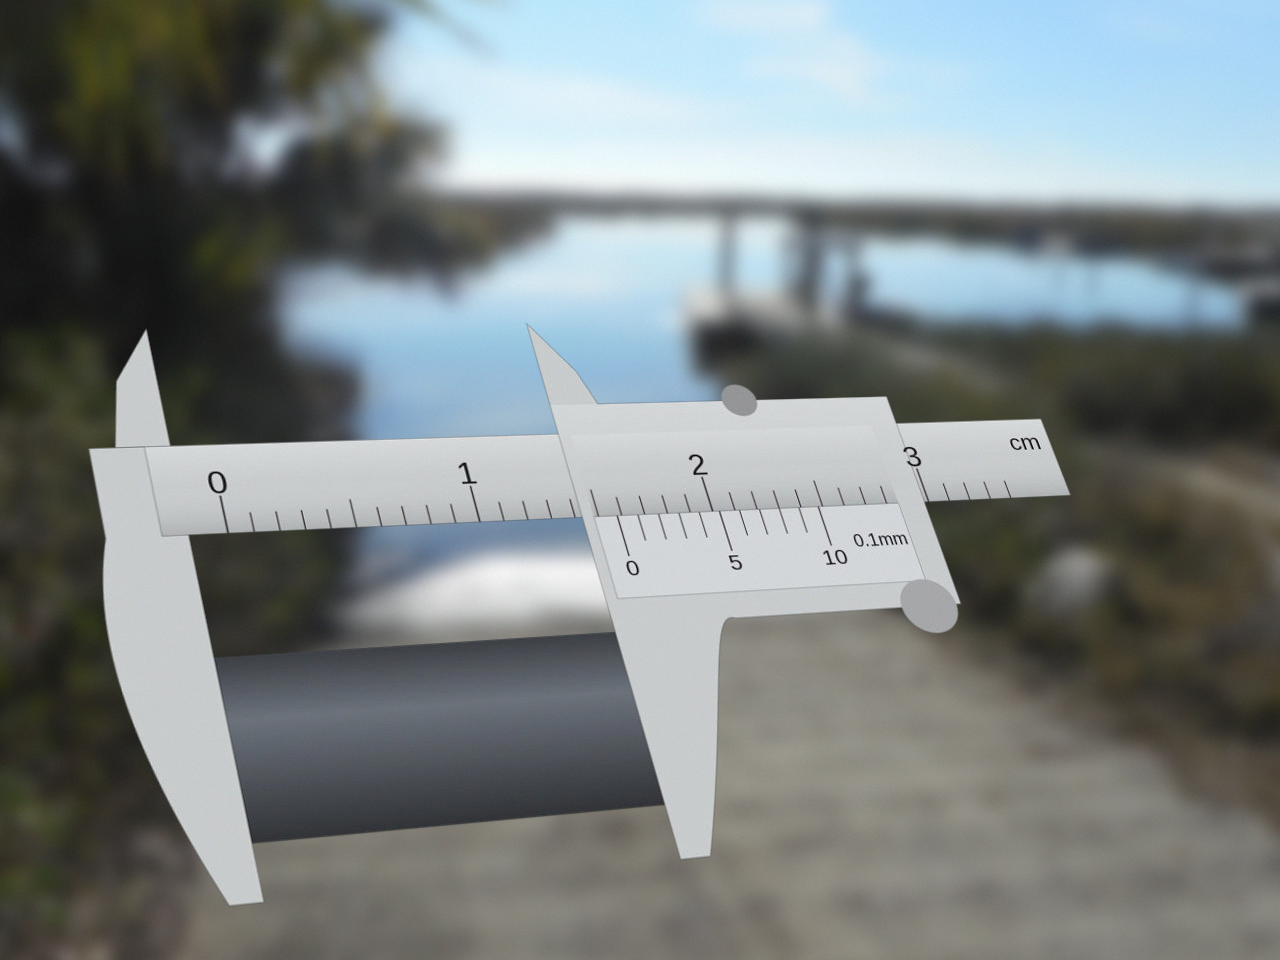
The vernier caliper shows 15.8 mm
